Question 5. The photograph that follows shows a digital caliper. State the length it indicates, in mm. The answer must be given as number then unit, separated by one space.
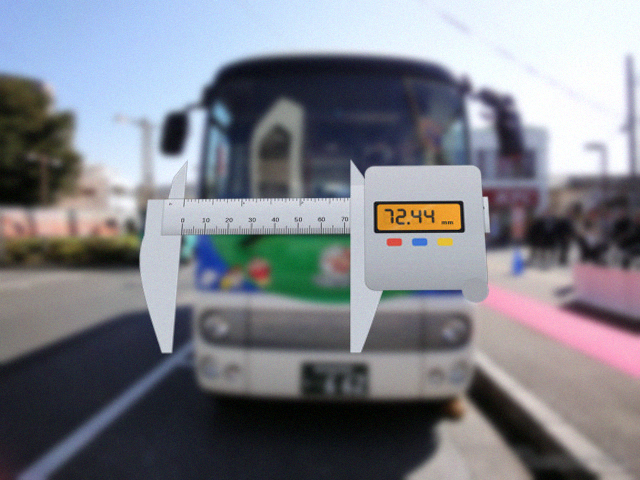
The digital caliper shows 72.44 mm
